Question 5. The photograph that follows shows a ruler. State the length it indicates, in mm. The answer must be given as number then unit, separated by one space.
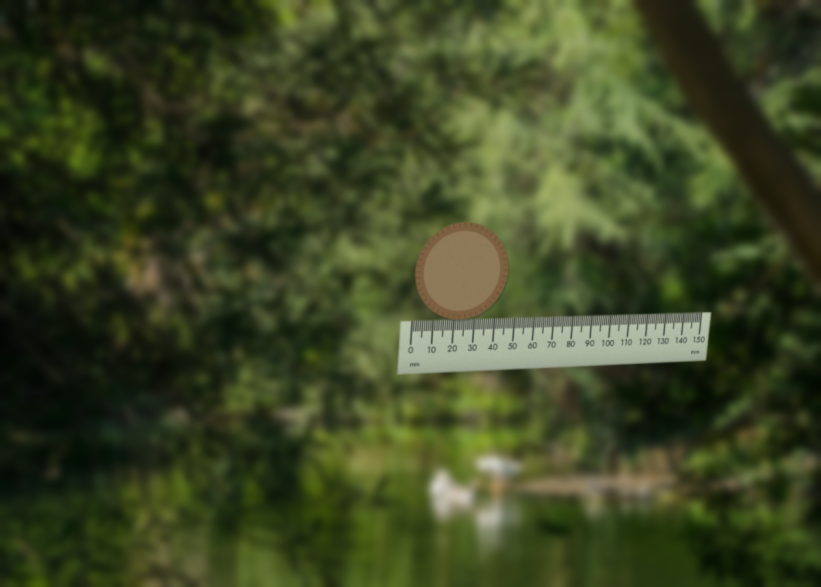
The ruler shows 45 mm
